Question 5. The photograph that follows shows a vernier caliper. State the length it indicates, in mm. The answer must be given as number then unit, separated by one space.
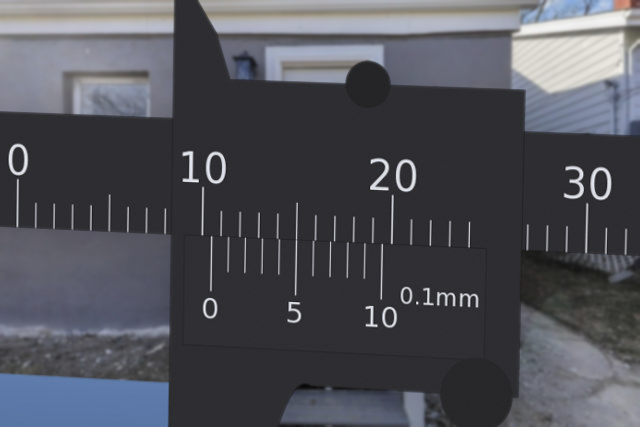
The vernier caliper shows 10.5 mm
